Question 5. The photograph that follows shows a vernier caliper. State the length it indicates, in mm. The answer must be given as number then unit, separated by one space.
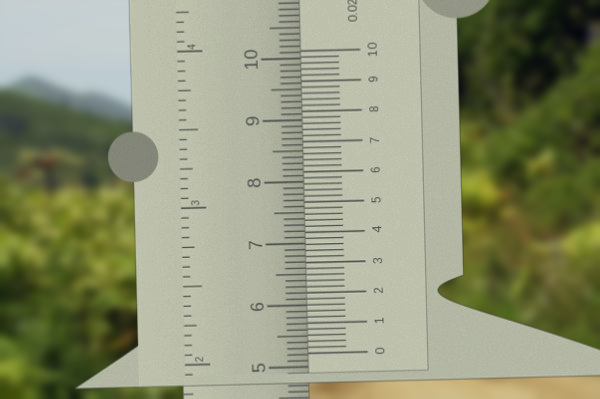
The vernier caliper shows 52.2 mm
